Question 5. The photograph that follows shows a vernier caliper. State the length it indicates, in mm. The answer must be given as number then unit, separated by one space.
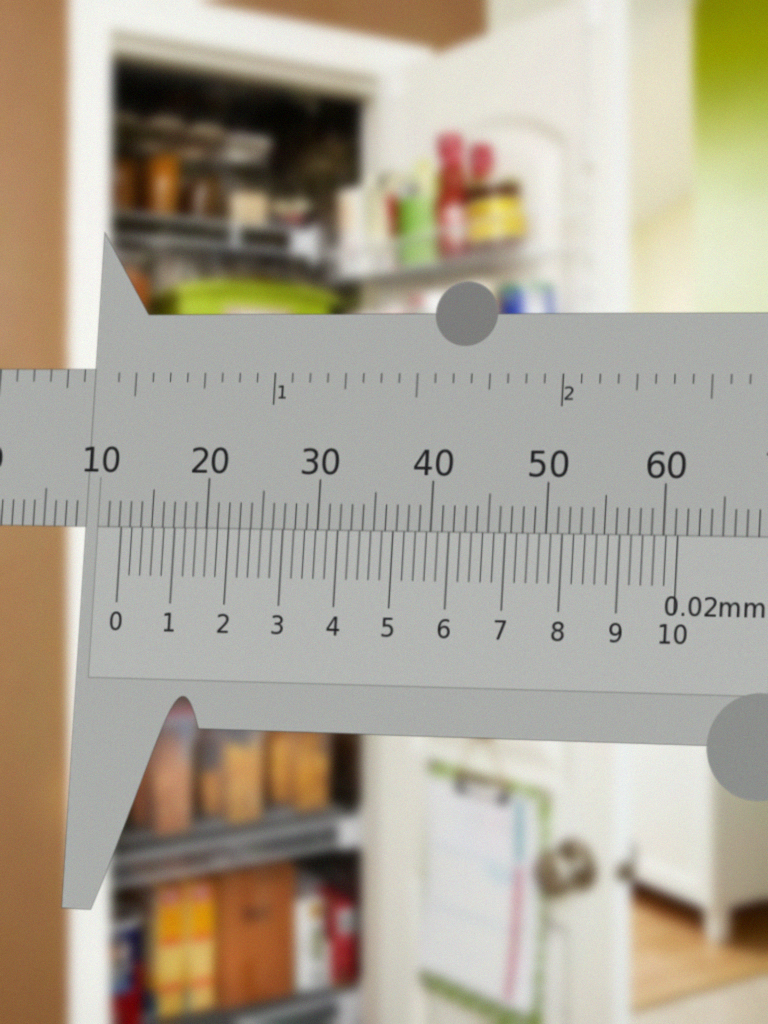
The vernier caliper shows 12.2 mm
